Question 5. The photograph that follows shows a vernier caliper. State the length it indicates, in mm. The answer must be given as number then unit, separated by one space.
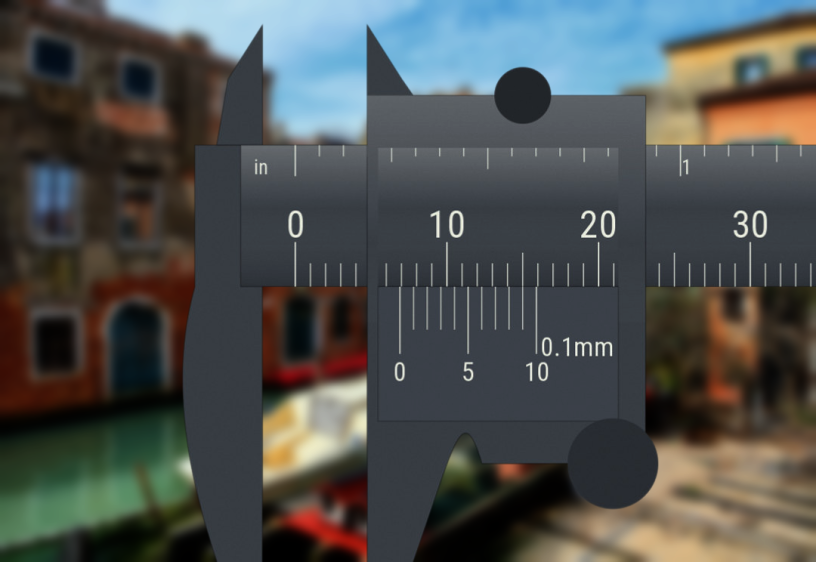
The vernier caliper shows 6.9 mm
